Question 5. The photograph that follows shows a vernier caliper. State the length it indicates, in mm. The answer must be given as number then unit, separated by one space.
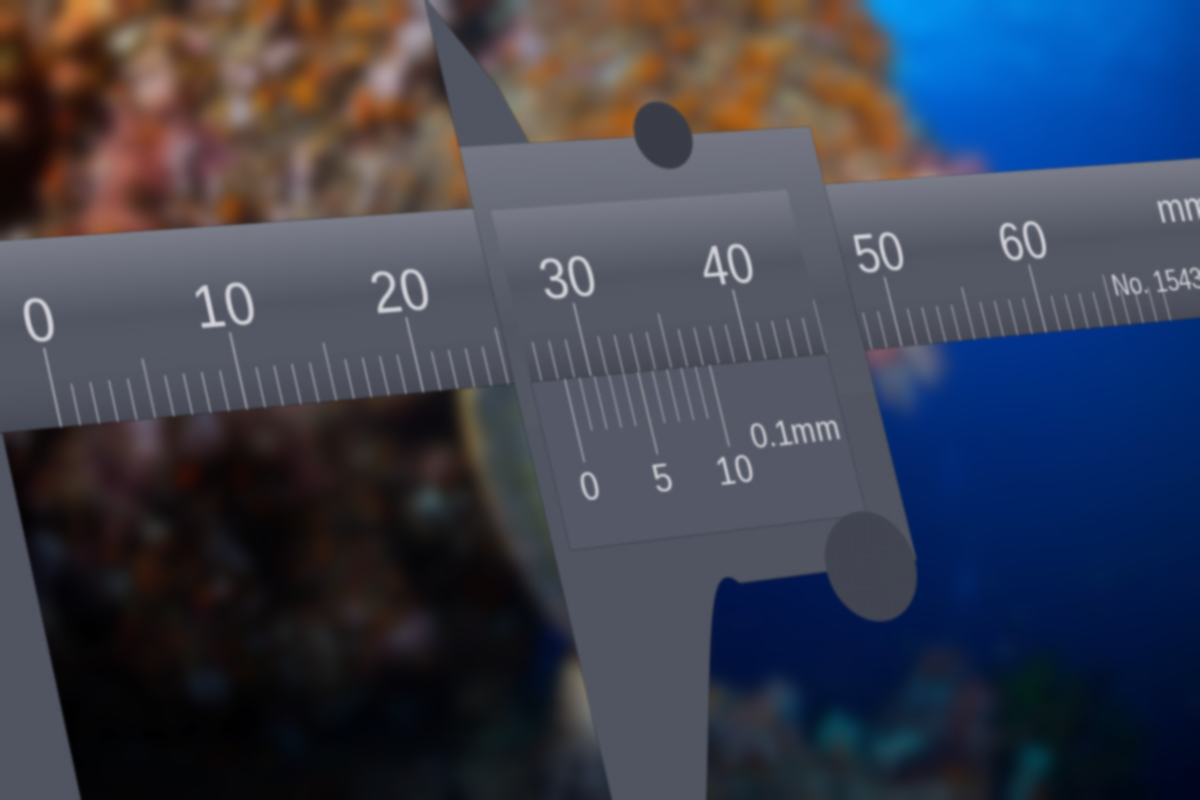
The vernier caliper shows 28.4 mm
